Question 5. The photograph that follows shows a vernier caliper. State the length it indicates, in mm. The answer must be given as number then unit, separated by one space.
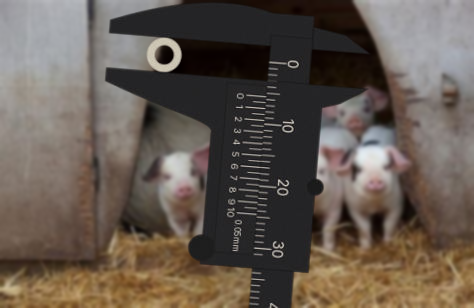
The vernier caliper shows 5.6 mm
